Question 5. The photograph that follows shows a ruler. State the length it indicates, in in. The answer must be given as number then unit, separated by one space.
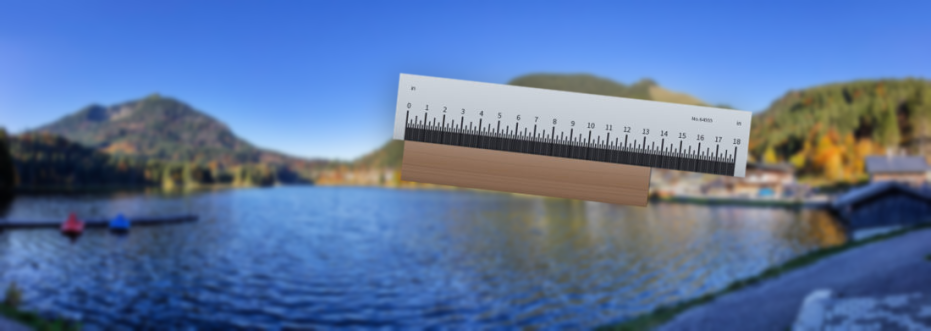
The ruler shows 13.5 in
